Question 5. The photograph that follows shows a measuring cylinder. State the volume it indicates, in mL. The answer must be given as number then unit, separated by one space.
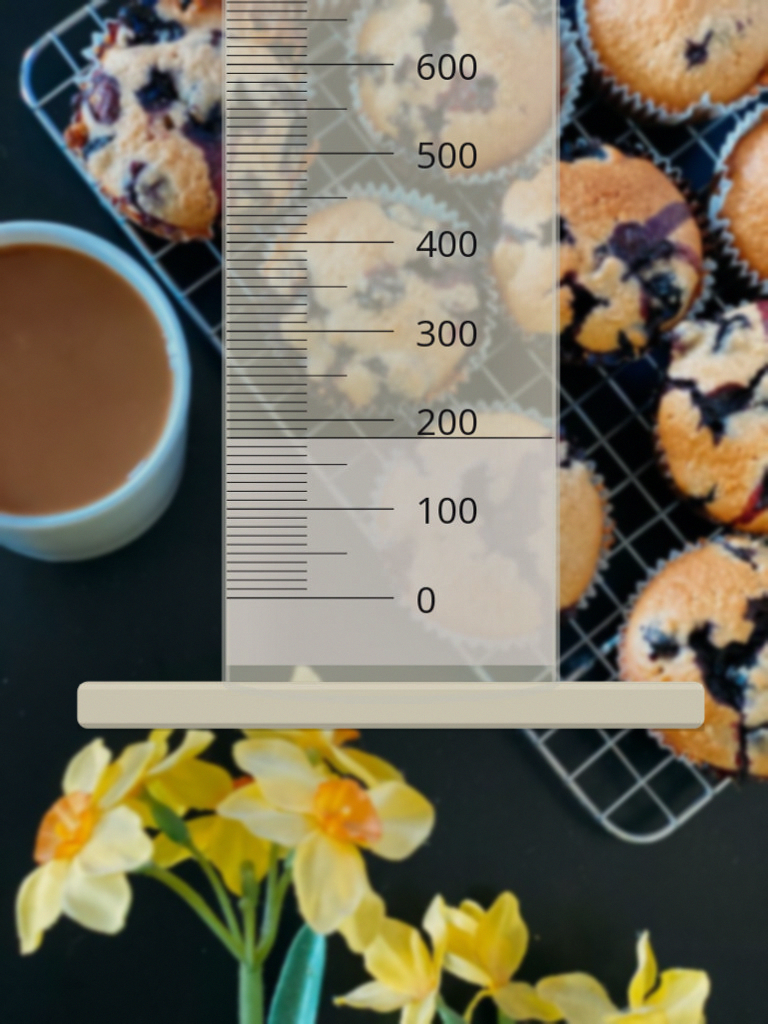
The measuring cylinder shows 180 mL
